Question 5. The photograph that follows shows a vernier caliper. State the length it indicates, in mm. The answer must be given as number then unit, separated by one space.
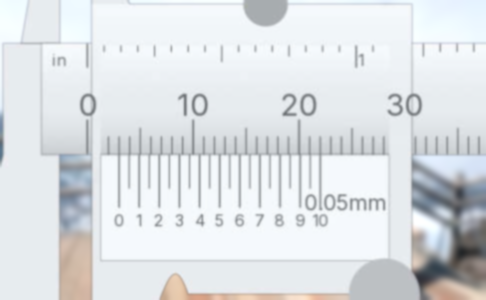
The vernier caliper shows 3.0 mm
